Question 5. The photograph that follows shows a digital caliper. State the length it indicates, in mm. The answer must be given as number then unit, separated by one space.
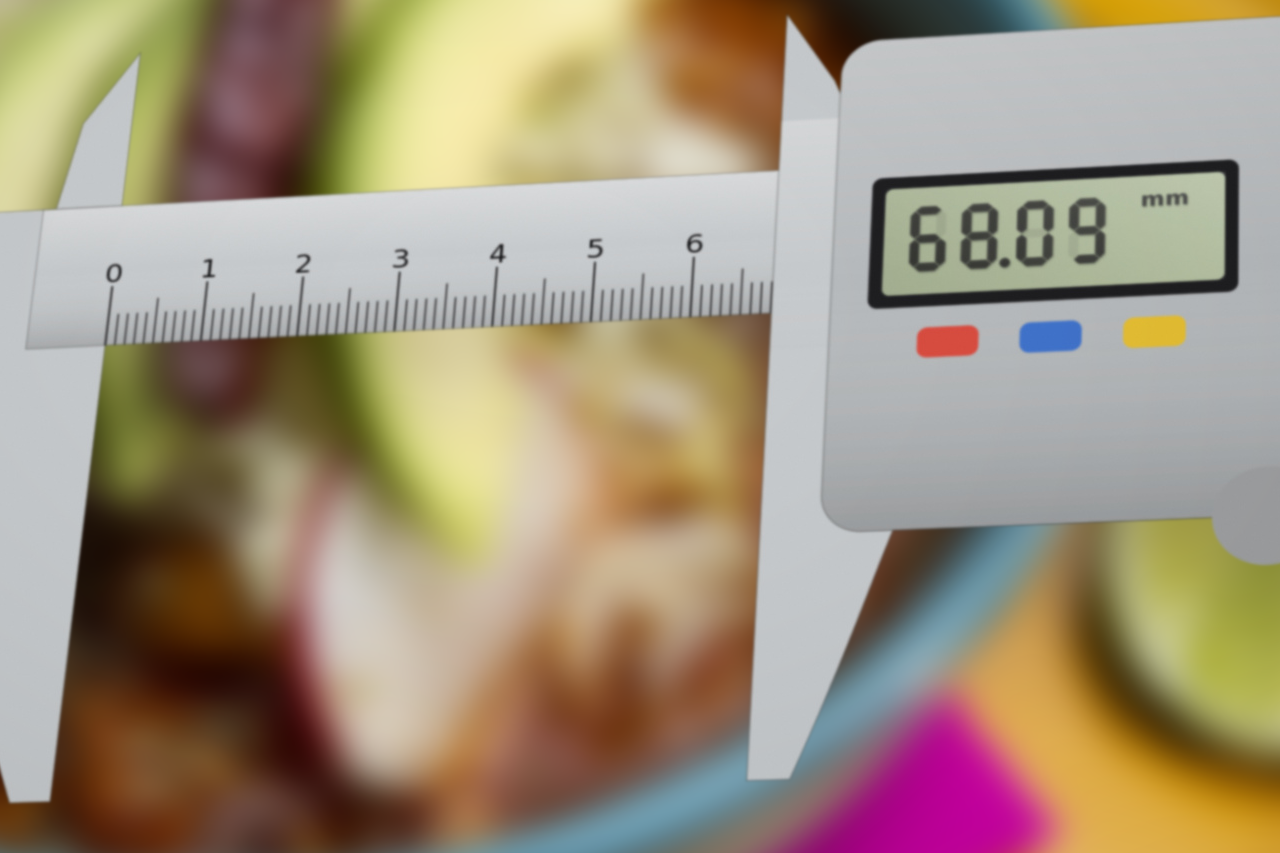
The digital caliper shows 68.09 mm
